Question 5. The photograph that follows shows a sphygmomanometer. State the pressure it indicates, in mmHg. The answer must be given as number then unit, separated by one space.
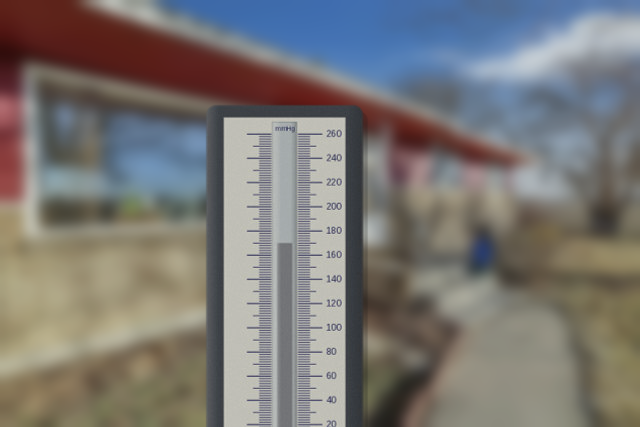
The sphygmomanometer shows 170 mmHg
